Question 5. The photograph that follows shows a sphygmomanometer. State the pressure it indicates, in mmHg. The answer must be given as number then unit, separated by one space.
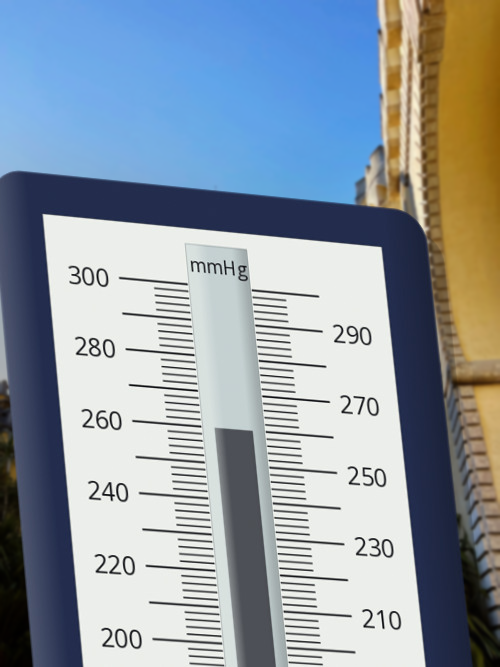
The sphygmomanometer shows 260 mmHg
